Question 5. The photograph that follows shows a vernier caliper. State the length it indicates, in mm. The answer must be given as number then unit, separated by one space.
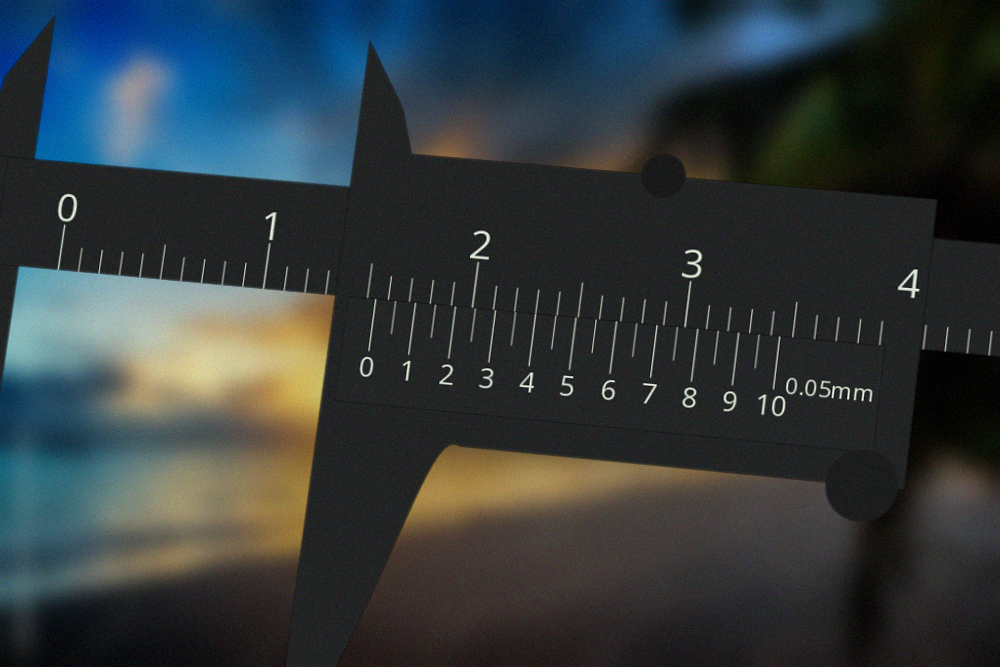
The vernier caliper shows 15.4 mm
